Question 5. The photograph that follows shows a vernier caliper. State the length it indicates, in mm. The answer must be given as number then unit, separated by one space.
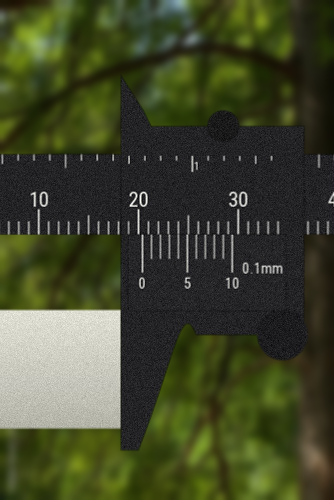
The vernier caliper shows 20.4 mm
